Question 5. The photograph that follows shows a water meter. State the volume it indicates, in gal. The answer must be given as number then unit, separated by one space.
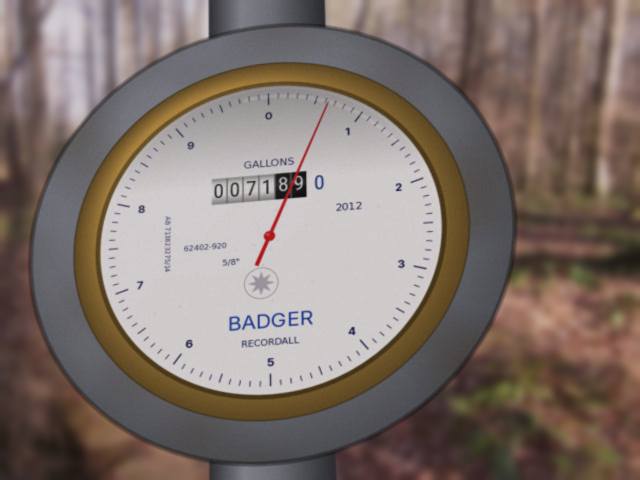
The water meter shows 71890.6 gal
